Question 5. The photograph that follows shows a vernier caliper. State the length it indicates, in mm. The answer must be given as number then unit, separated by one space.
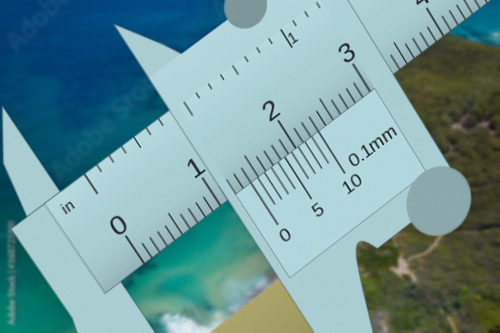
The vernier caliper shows 14.0 mm
